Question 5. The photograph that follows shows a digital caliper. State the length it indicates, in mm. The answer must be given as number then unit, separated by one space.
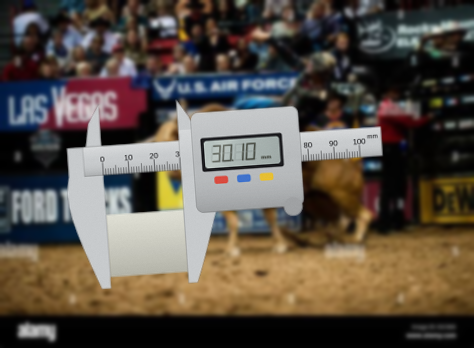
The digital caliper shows 30.10 mm
